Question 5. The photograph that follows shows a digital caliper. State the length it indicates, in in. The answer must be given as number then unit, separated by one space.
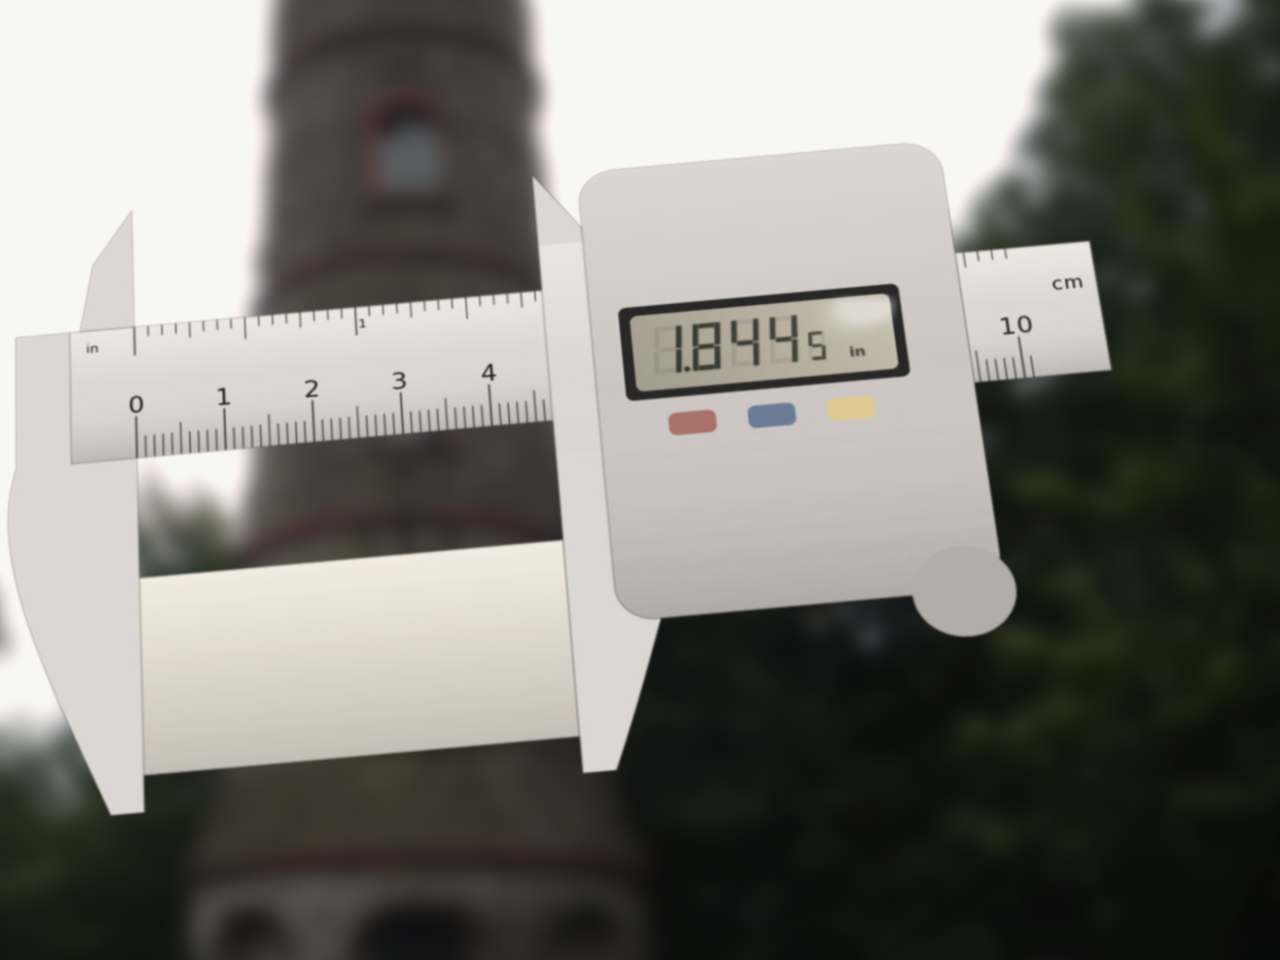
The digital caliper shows 1.8445 in
